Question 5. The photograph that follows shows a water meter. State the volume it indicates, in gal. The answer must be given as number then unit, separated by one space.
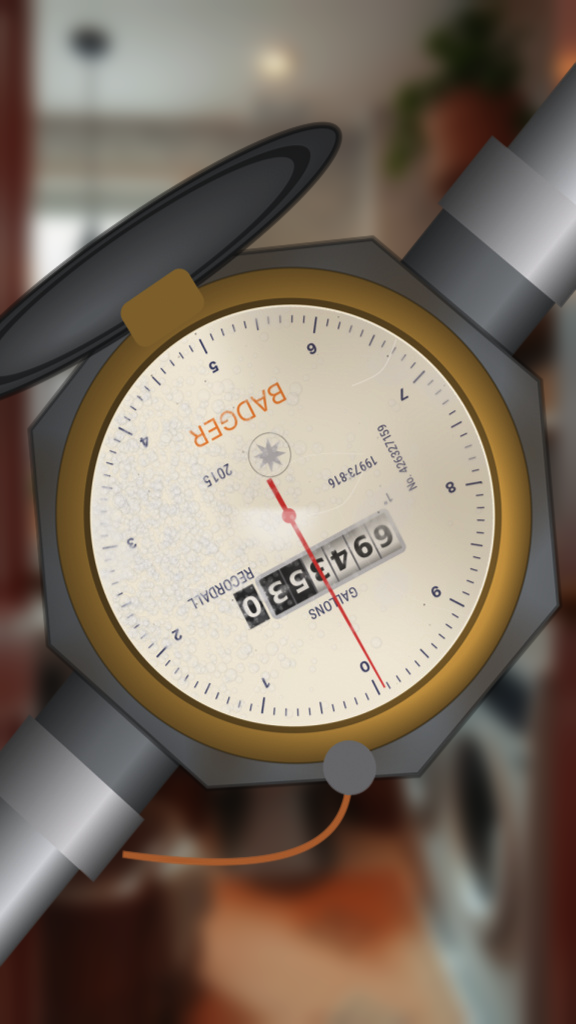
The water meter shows 6943529.9 gal
